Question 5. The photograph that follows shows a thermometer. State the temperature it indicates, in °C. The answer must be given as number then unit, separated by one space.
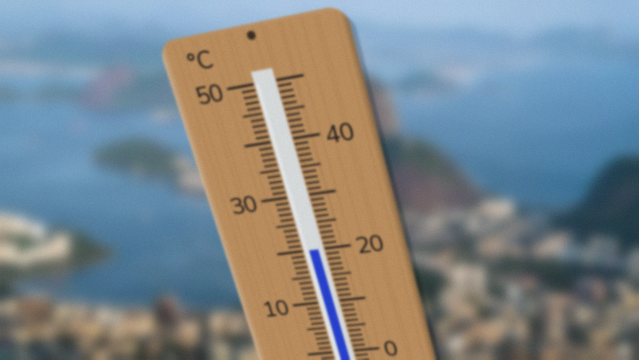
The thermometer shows 20 °C
